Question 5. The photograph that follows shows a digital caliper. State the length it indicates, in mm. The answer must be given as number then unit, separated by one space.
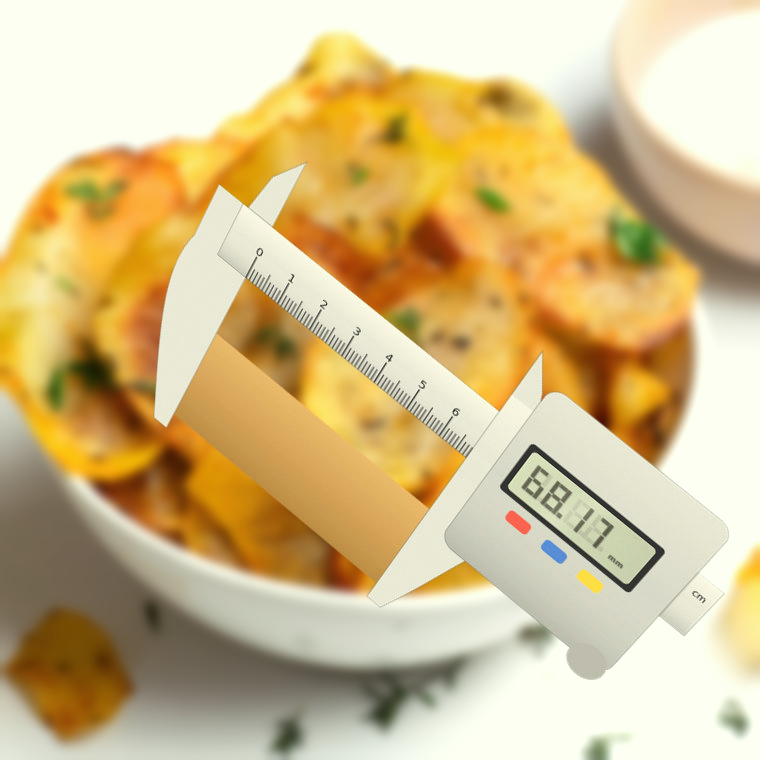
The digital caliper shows 68.17 mm
